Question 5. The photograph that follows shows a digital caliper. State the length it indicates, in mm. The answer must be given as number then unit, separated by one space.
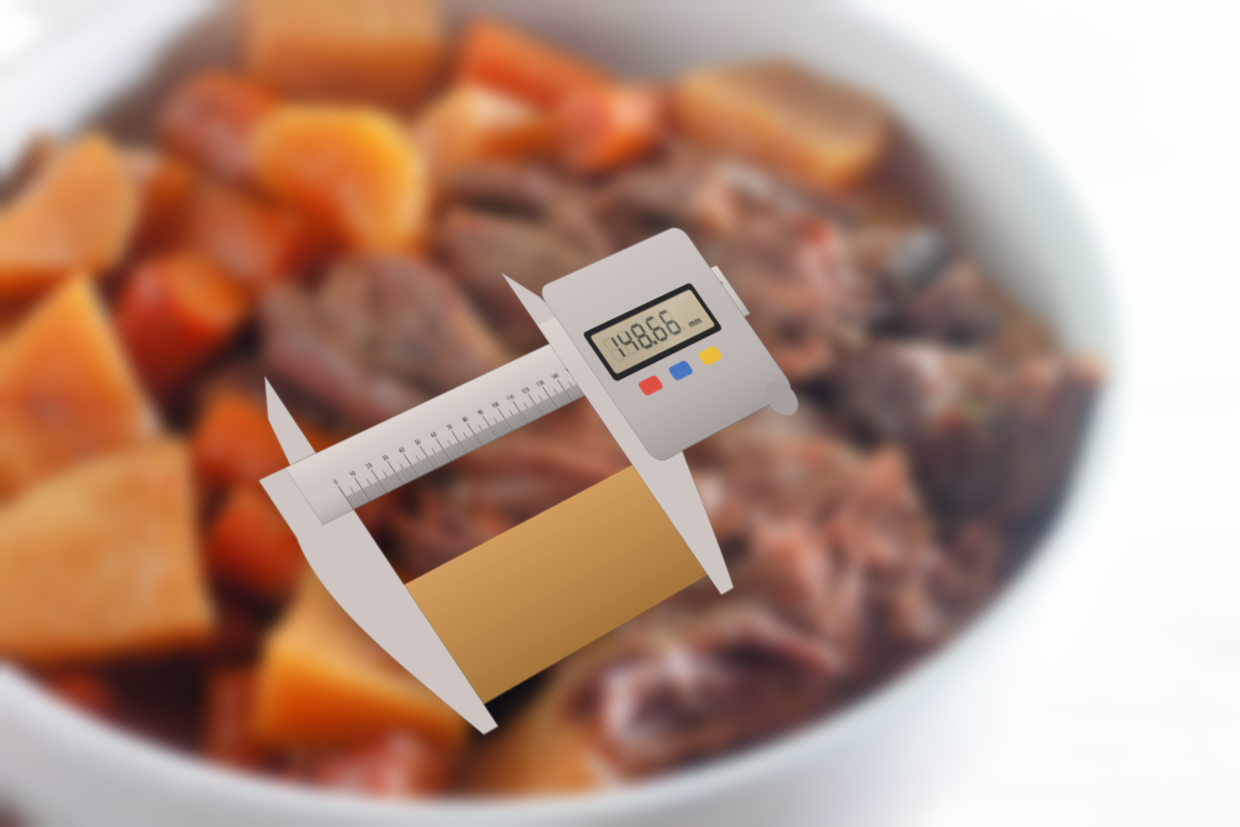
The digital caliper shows 148.66 mm
